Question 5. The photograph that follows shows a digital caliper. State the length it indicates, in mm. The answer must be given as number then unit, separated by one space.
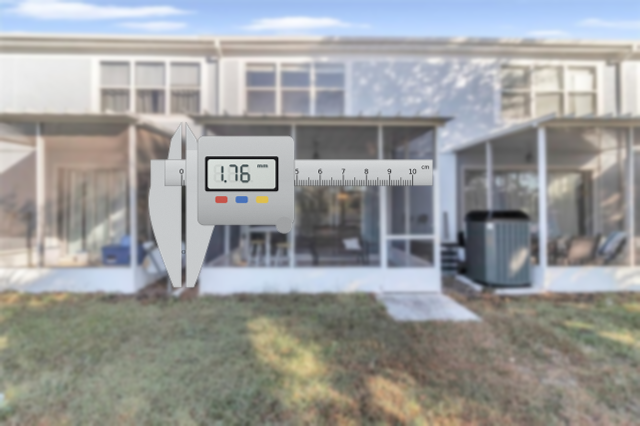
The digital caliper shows 1.76 mm
